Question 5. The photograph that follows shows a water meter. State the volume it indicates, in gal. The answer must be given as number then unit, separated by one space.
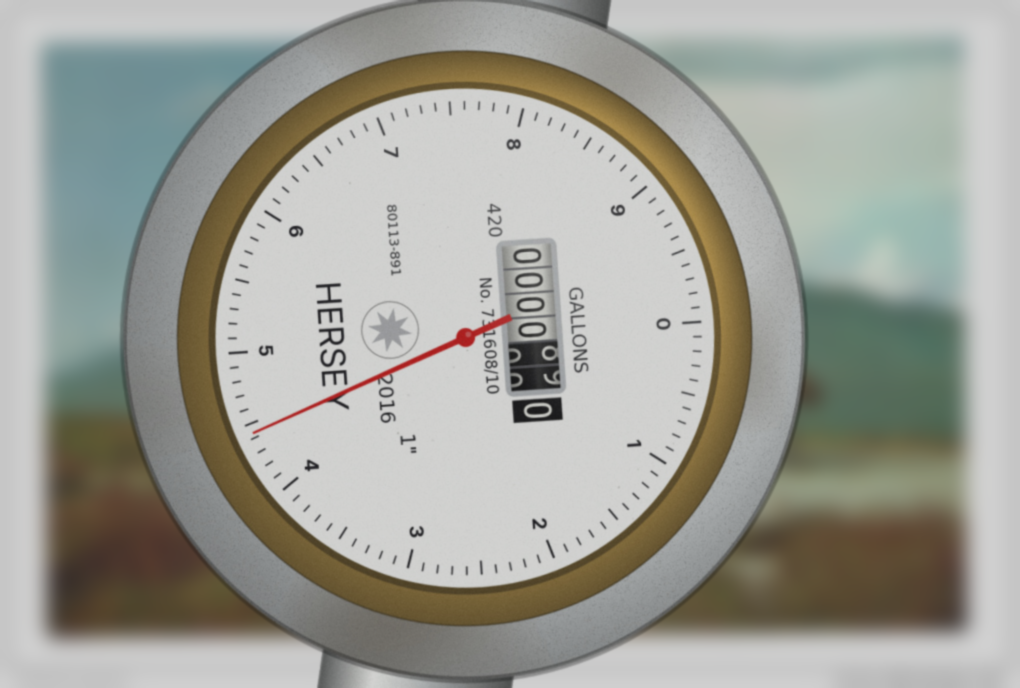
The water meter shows 894.4 gal
